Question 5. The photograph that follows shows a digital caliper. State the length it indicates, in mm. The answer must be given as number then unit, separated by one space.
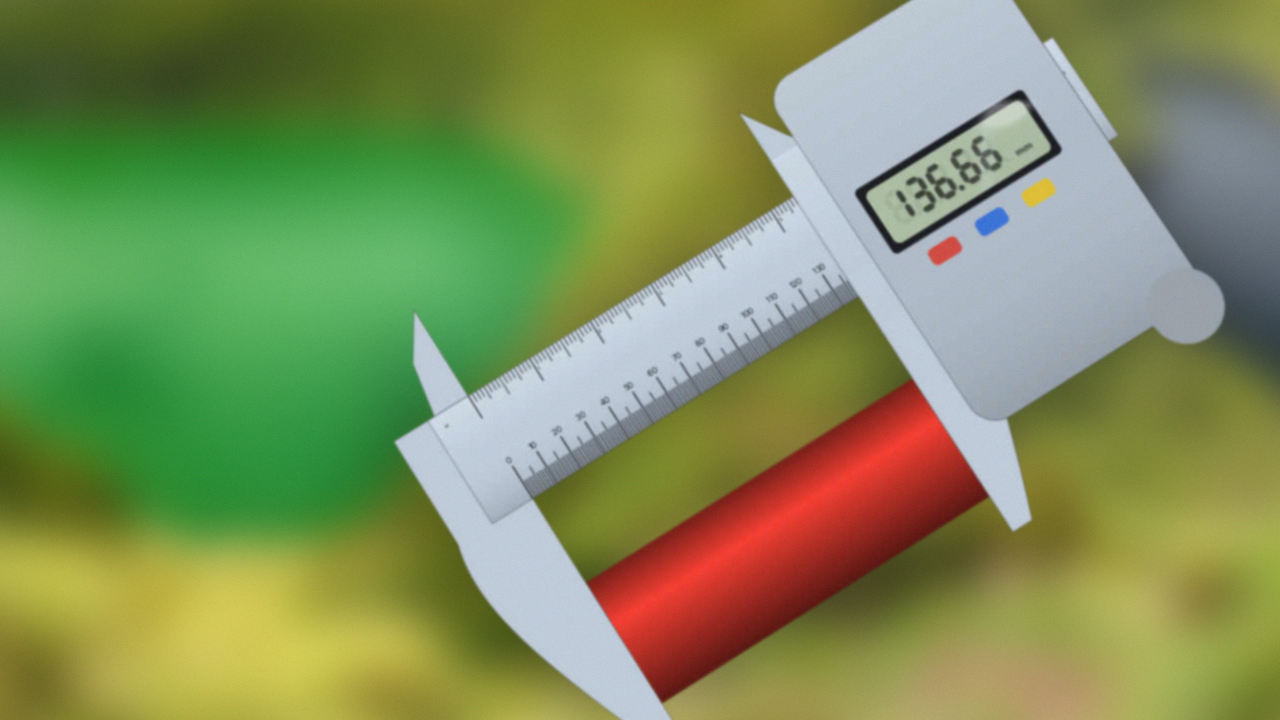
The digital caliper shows 136.66 mm
